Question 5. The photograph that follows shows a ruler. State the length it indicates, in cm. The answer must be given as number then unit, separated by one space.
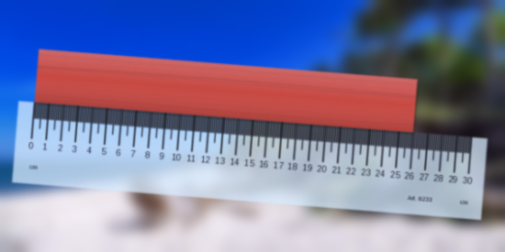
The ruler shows 26 cm
